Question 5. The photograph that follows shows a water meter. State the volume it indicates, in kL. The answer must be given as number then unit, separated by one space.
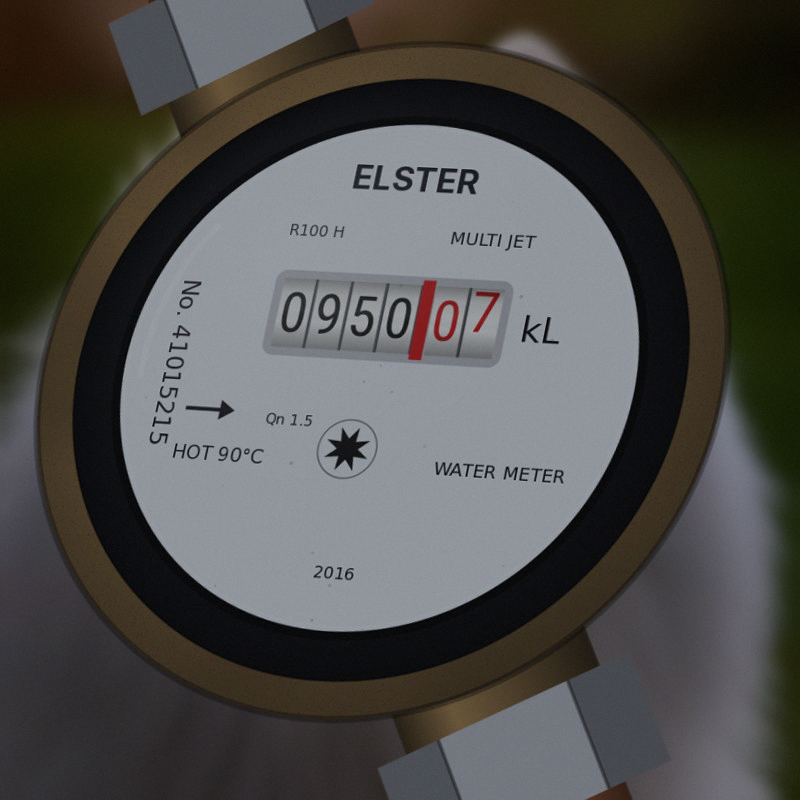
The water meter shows 950.07 kL
